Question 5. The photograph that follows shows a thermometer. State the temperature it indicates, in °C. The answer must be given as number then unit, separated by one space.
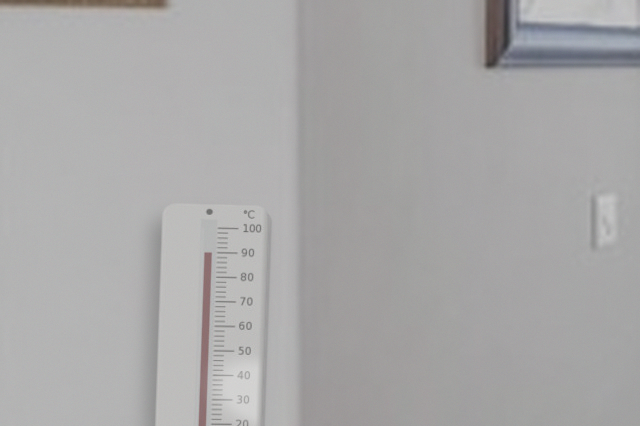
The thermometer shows 90 °C
